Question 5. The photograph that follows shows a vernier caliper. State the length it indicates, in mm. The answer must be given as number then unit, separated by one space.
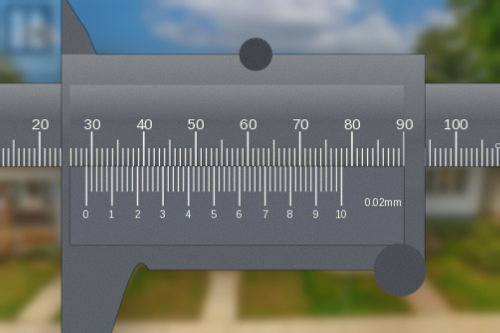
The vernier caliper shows 29.0 mm
